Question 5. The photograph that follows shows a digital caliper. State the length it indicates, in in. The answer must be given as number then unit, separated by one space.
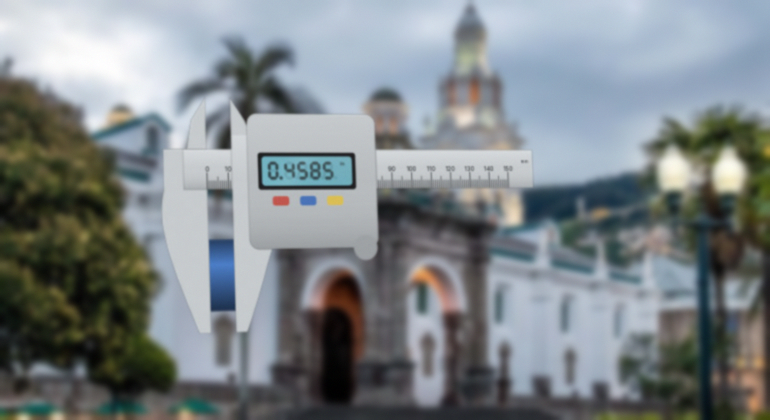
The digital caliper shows 0.4585 in
